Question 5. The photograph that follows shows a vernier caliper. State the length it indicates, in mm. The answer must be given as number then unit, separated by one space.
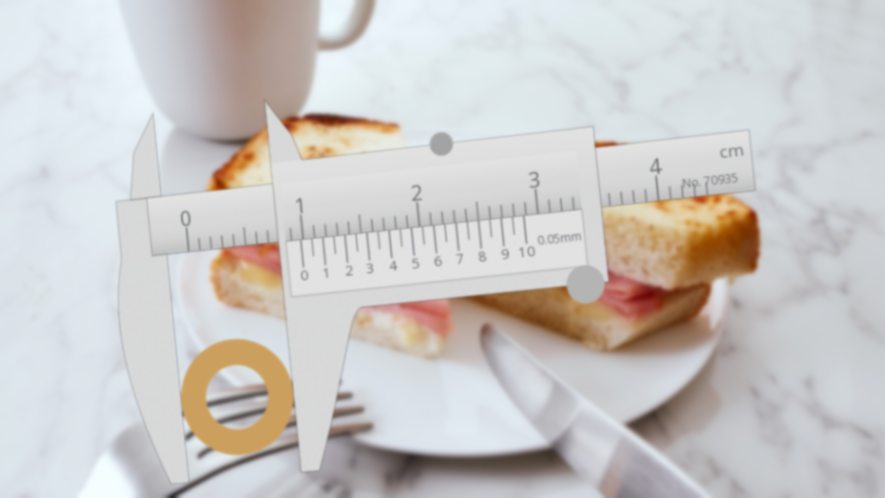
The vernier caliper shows 9.8 mm
